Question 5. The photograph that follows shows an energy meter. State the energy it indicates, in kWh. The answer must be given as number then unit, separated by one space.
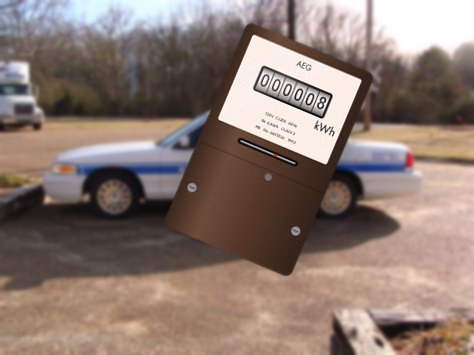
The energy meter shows 8 kWh
